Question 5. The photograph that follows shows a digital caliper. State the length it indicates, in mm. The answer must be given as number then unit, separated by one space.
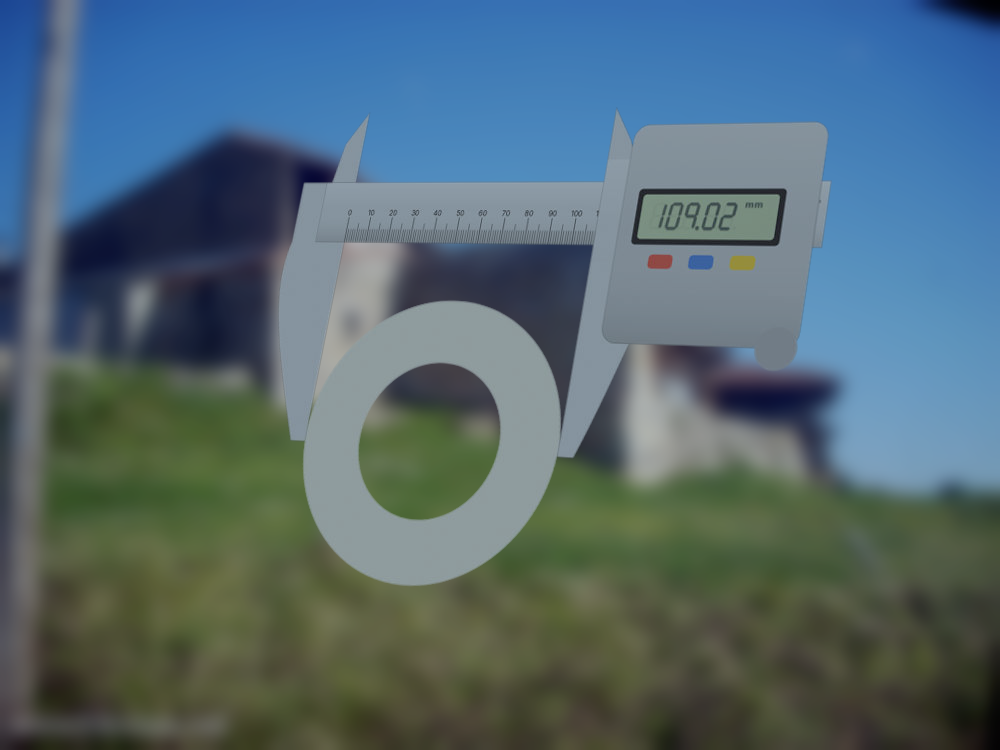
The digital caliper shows 109.02 mm
